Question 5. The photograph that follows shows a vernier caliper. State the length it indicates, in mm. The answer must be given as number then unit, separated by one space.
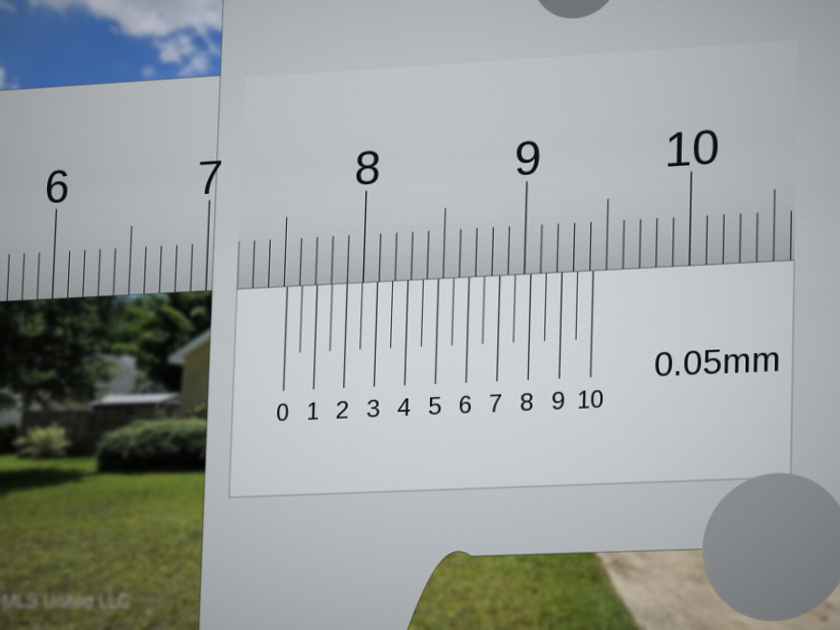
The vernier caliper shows 75.2 mm
